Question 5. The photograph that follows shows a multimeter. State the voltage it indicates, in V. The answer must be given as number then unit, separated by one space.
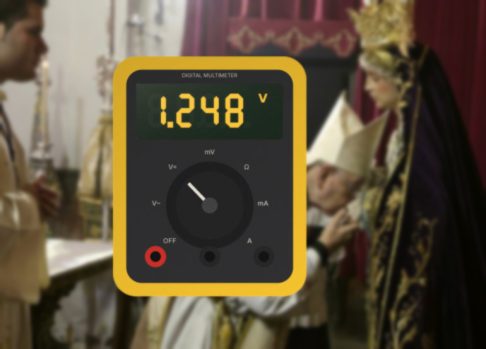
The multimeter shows 1.248 V
